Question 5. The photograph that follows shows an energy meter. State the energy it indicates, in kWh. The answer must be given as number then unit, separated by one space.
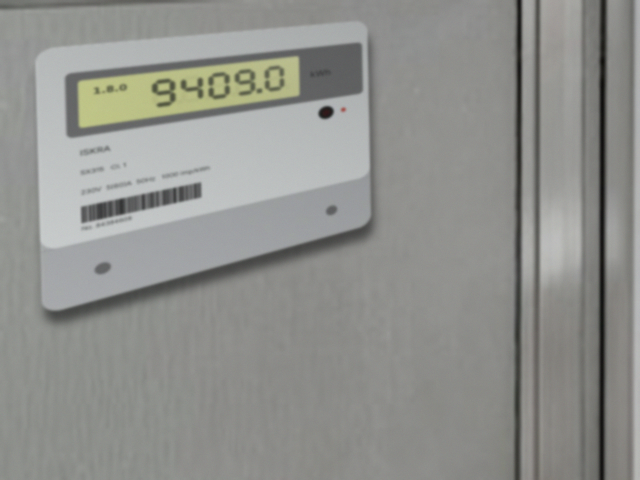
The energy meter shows 9409.0 kWh
